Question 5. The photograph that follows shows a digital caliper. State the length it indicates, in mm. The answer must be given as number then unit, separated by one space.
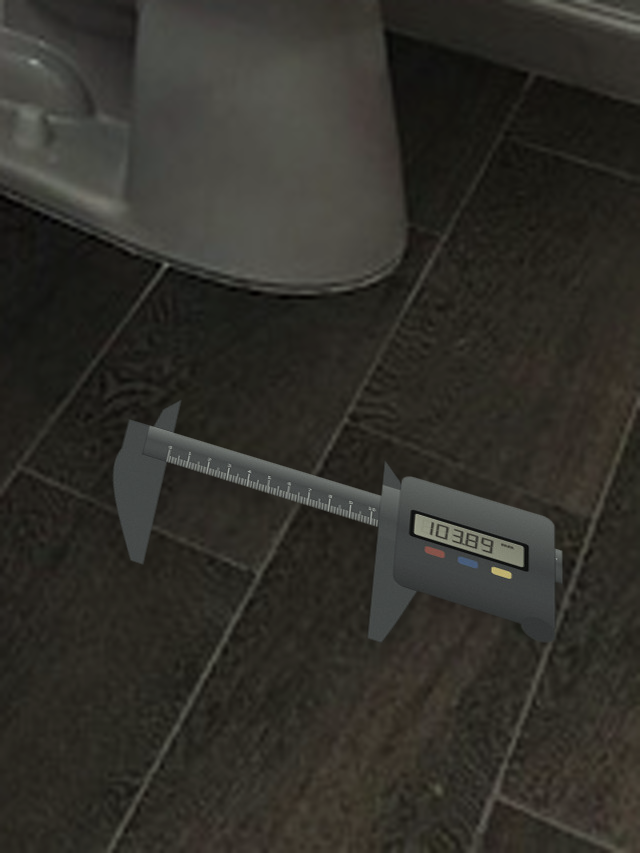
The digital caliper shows 103.89 mm
